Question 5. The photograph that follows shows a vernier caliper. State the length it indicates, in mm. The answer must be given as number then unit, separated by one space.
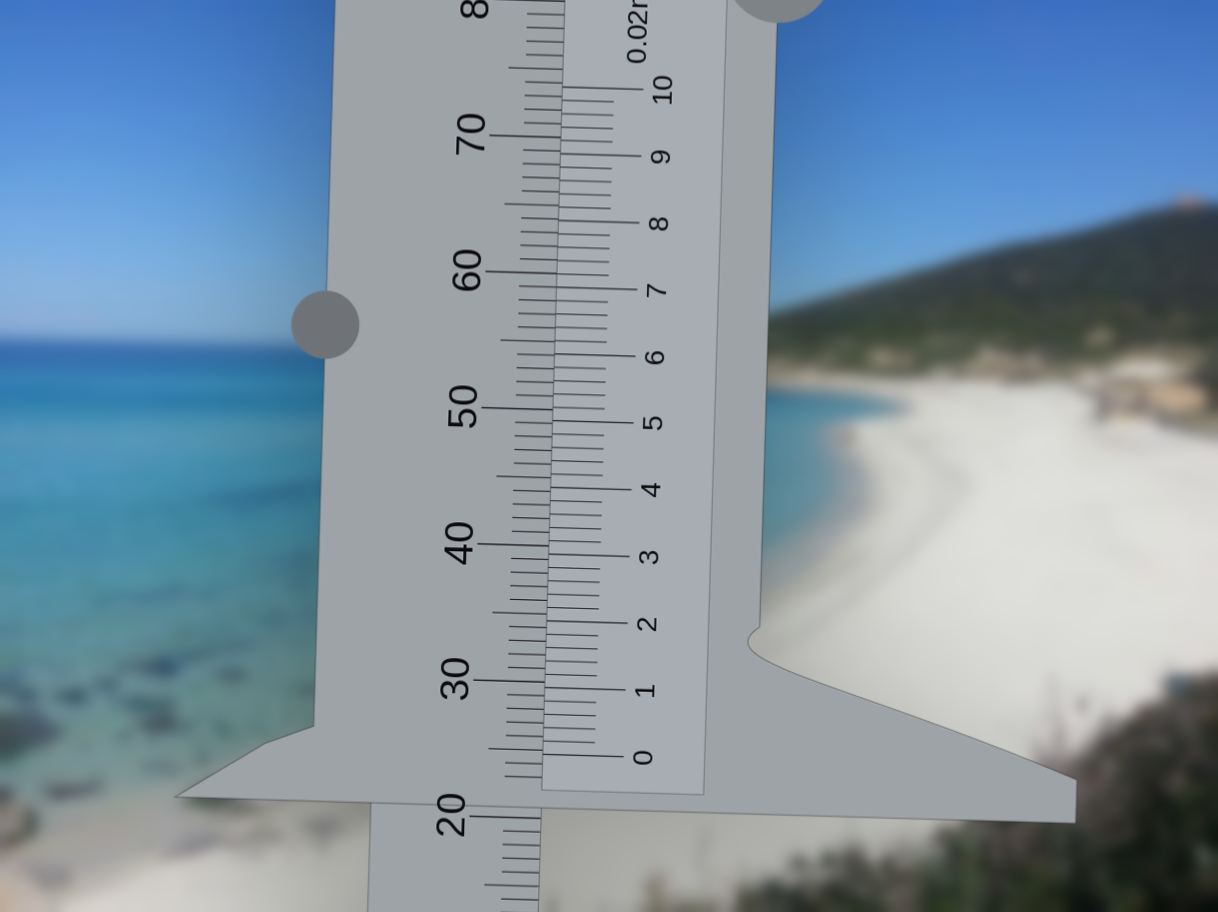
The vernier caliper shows 24.7 mm
